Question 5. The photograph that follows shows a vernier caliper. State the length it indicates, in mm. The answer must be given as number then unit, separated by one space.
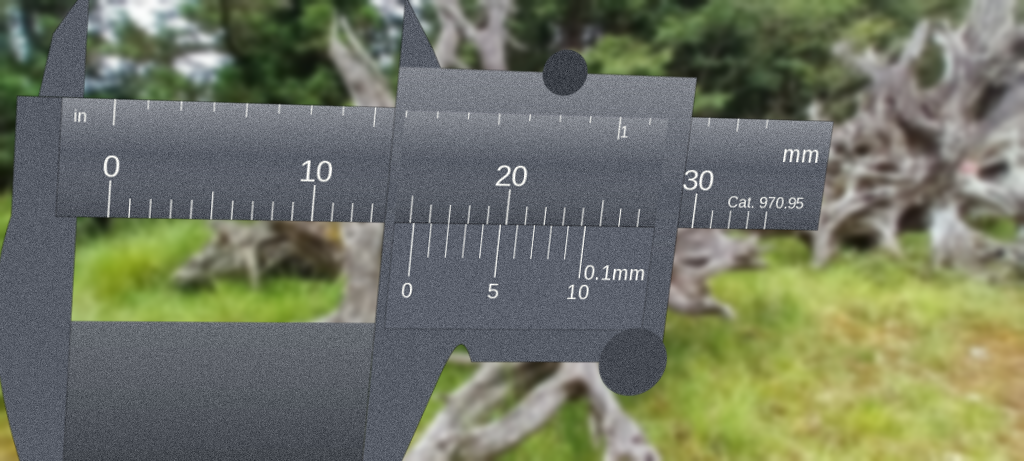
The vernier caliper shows 15.2 mm
